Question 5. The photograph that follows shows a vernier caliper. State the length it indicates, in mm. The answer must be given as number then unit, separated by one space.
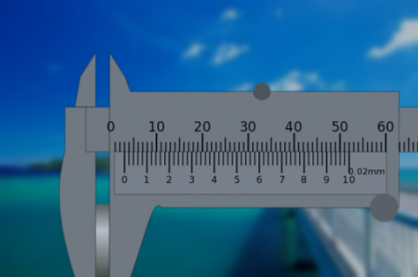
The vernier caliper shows 3.0 mm
